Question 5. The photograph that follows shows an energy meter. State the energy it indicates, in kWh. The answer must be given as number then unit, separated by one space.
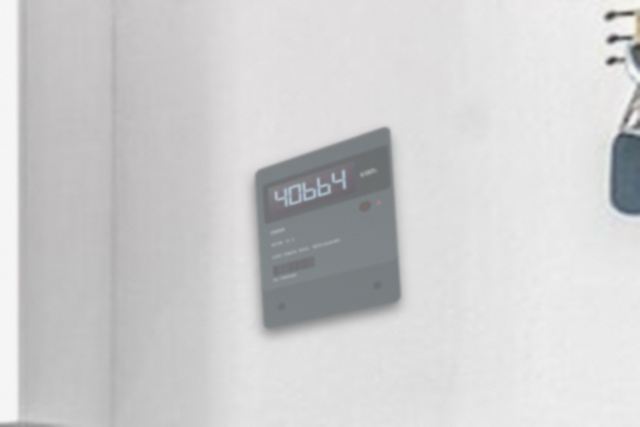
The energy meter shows 40664 kWh
